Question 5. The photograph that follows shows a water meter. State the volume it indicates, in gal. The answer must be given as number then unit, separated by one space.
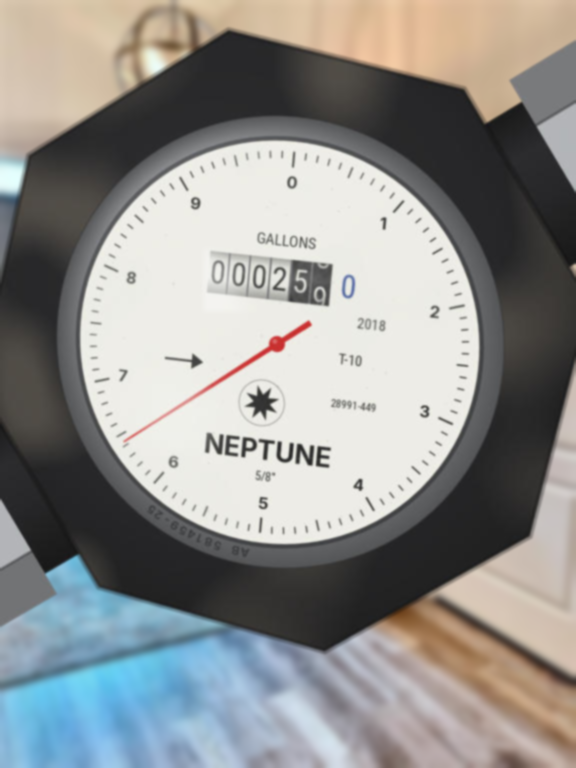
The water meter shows 2586.4 gal
